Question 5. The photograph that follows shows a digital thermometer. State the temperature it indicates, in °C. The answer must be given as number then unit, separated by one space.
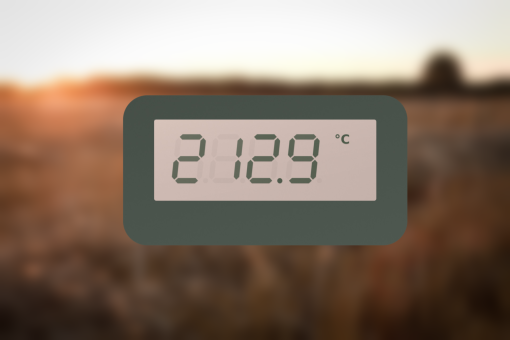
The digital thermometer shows 212.9 °C
